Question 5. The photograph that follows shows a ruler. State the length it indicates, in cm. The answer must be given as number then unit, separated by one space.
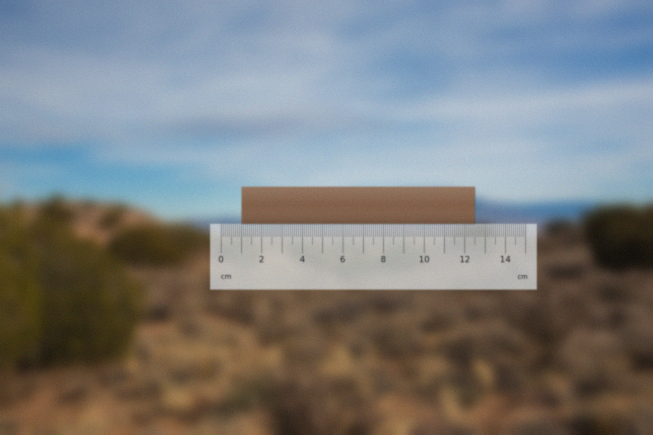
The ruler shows 11.5 cm
